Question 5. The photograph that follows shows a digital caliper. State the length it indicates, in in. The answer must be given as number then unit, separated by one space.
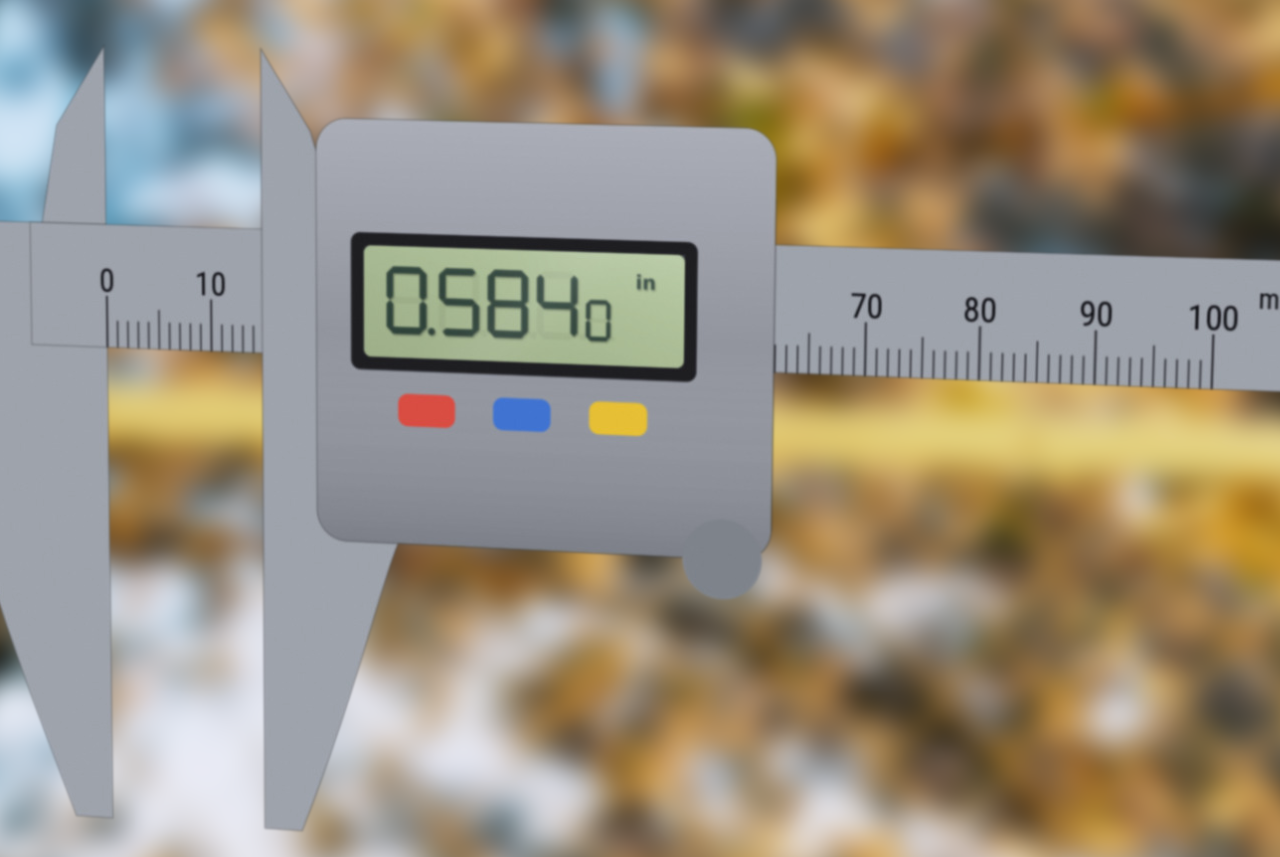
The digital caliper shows 0.5840 in
